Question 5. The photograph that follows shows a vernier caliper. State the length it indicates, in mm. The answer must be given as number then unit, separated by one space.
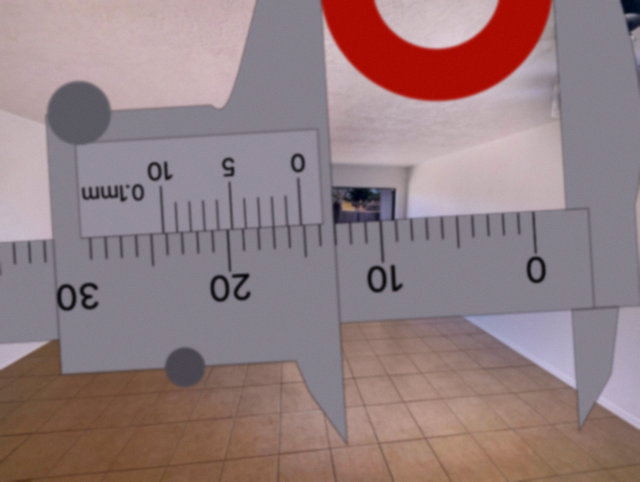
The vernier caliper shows 15.2 mm
